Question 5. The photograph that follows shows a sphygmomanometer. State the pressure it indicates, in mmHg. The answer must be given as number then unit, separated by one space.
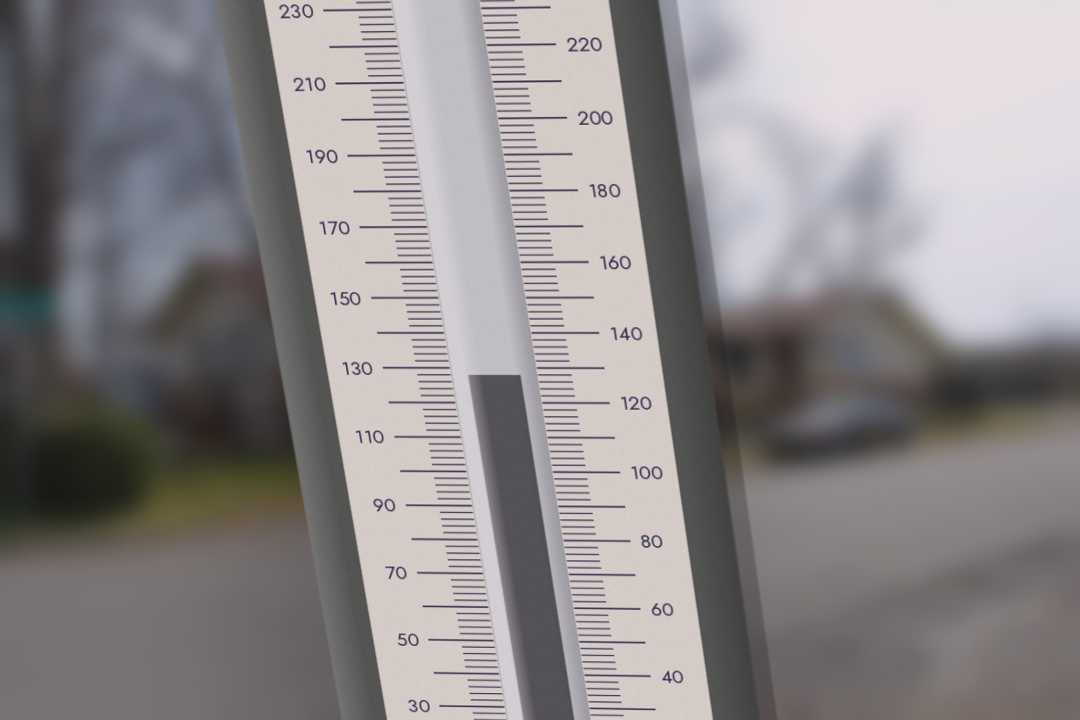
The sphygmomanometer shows 128 mmHg
